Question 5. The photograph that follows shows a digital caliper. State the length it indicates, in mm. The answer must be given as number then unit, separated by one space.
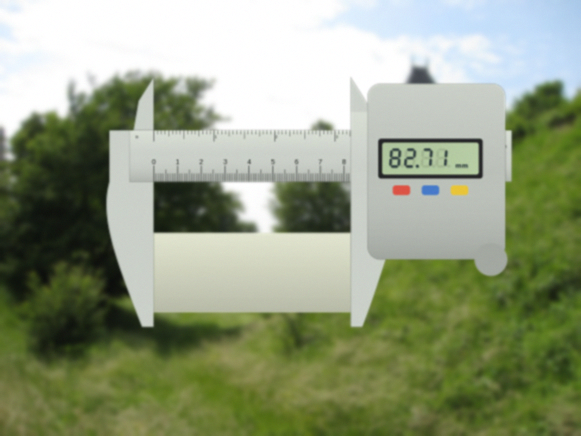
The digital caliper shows 82.71 mm
